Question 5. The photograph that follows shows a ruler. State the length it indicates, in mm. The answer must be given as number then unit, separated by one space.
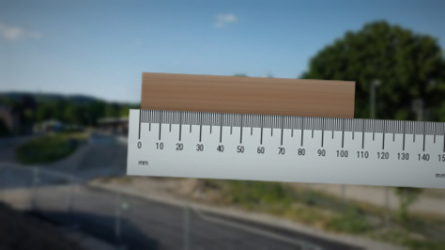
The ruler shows 105 mm
